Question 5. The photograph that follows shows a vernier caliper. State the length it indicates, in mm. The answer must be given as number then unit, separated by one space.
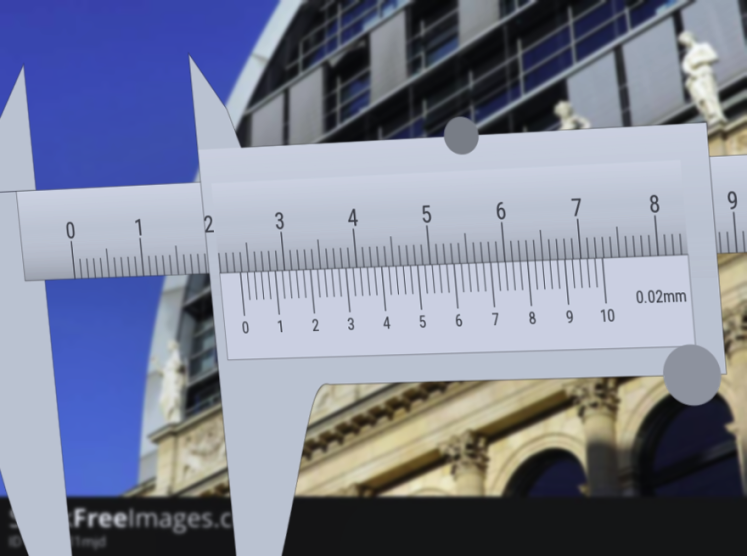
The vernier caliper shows 23.8 mm
